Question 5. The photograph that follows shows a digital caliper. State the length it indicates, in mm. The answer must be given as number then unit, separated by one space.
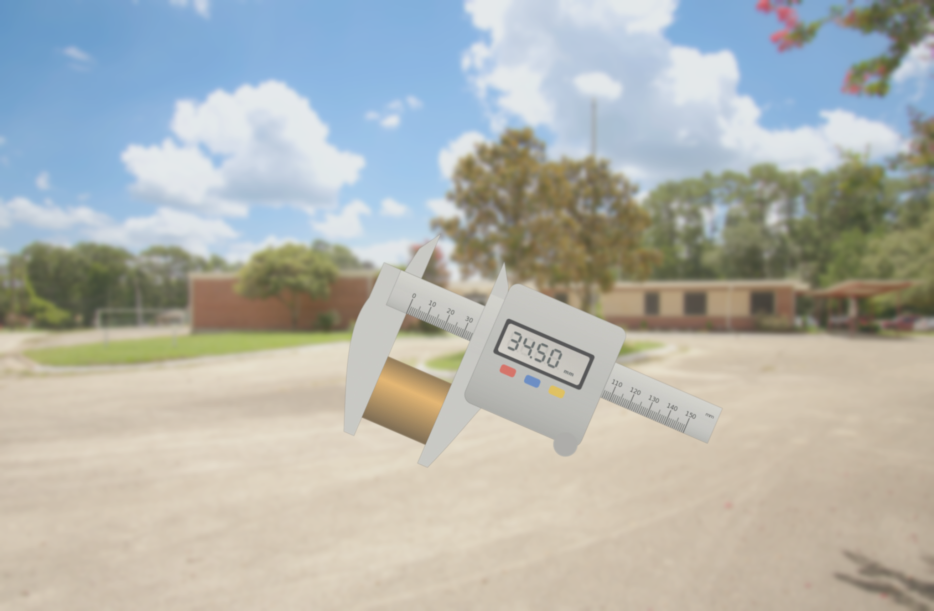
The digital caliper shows 34.50 mm
